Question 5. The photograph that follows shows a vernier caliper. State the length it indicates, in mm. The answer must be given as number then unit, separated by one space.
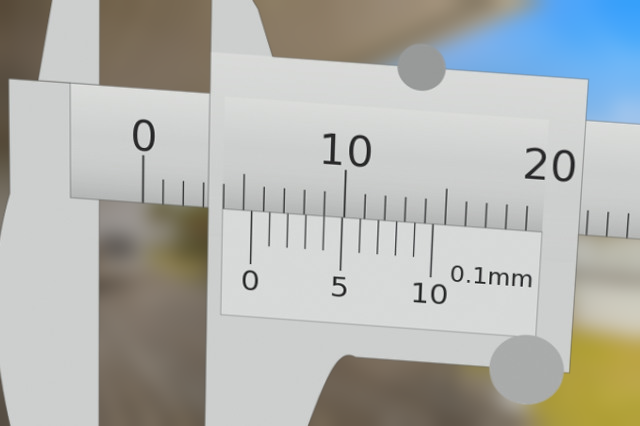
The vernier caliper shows 5.4 mm
